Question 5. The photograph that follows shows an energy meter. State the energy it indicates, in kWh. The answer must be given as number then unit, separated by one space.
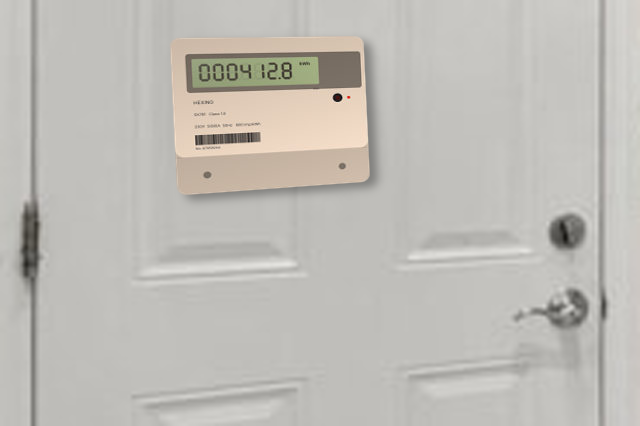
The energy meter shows 412.8 kWh
